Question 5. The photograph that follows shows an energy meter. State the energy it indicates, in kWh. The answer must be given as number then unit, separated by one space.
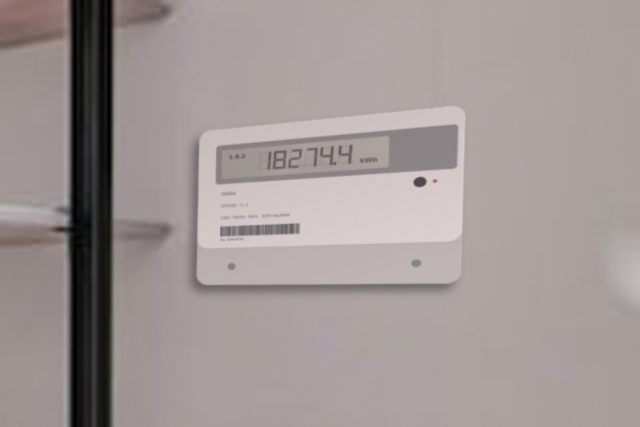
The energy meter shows 18274.4 kWh
